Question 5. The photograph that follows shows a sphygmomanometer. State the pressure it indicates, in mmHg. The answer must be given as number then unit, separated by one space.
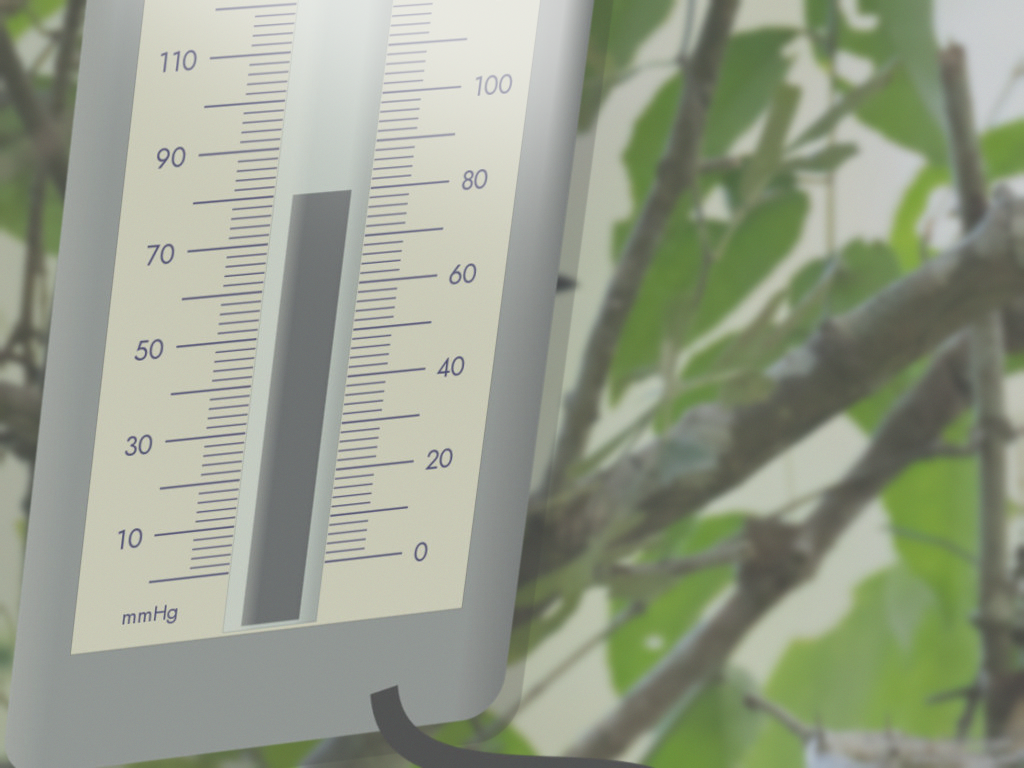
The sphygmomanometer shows 80 mmHg
